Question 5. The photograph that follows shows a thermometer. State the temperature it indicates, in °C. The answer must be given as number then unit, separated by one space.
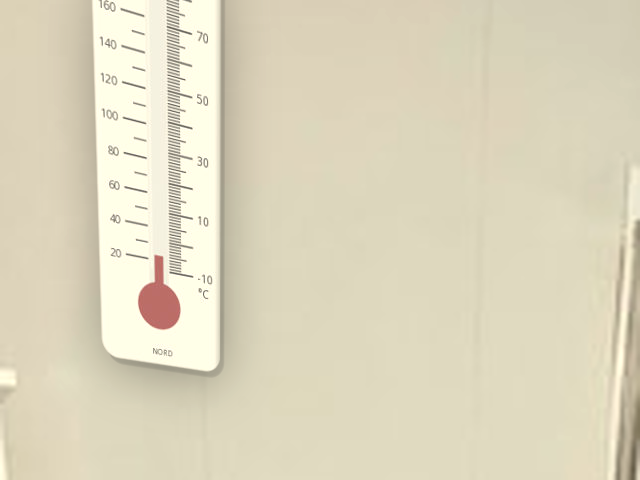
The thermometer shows -5 °C
